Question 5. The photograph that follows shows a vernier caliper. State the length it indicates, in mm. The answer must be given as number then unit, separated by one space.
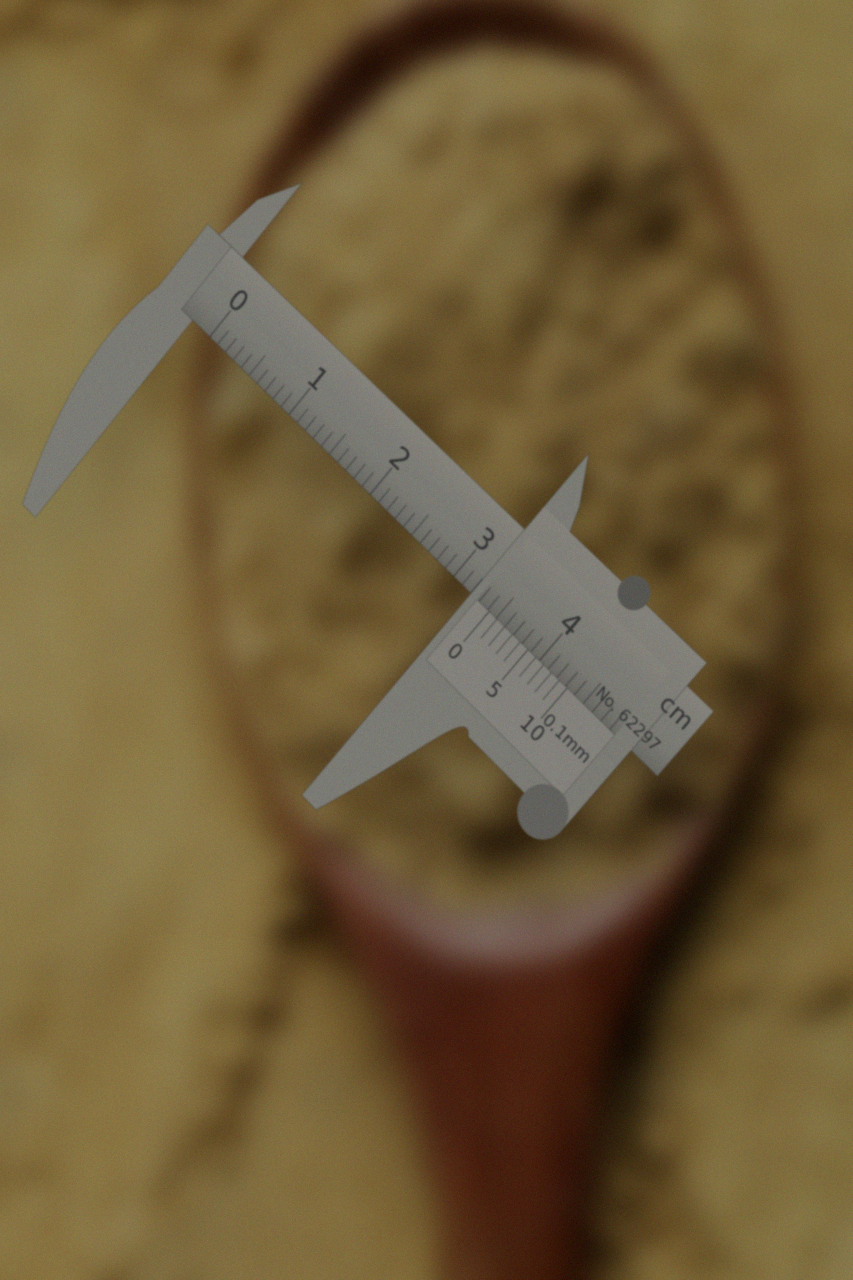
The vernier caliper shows 34.2 mm
